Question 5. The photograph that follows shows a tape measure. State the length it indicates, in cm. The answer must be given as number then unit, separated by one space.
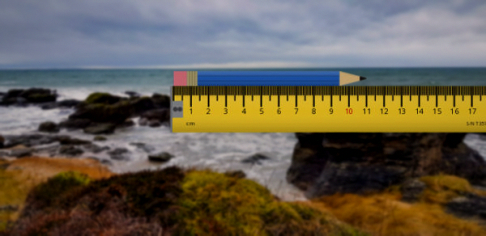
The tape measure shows 11 cm
